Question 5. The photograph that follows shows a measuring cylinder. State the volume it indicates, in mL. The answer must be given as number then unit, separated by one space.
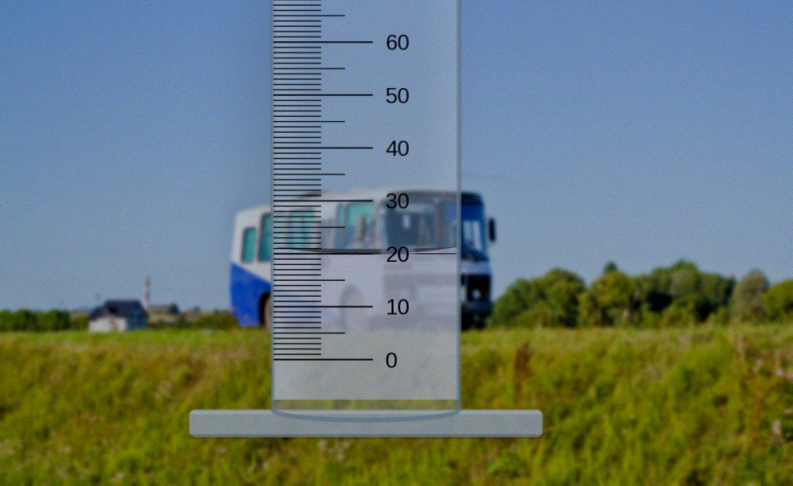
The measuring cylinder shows 20 mL
